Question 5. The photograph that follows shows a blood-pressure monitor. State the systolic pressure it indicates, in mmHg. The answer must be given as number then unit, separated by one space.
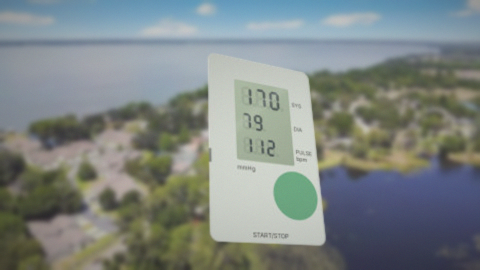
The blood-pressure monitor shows 170 mmHg
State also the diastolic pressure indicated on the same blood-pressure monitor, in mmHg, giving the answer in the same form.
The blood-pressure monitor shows 79 mmHg
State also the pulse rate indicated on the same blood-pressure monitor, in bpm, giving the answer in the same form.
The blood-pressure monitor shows 112 bpm
